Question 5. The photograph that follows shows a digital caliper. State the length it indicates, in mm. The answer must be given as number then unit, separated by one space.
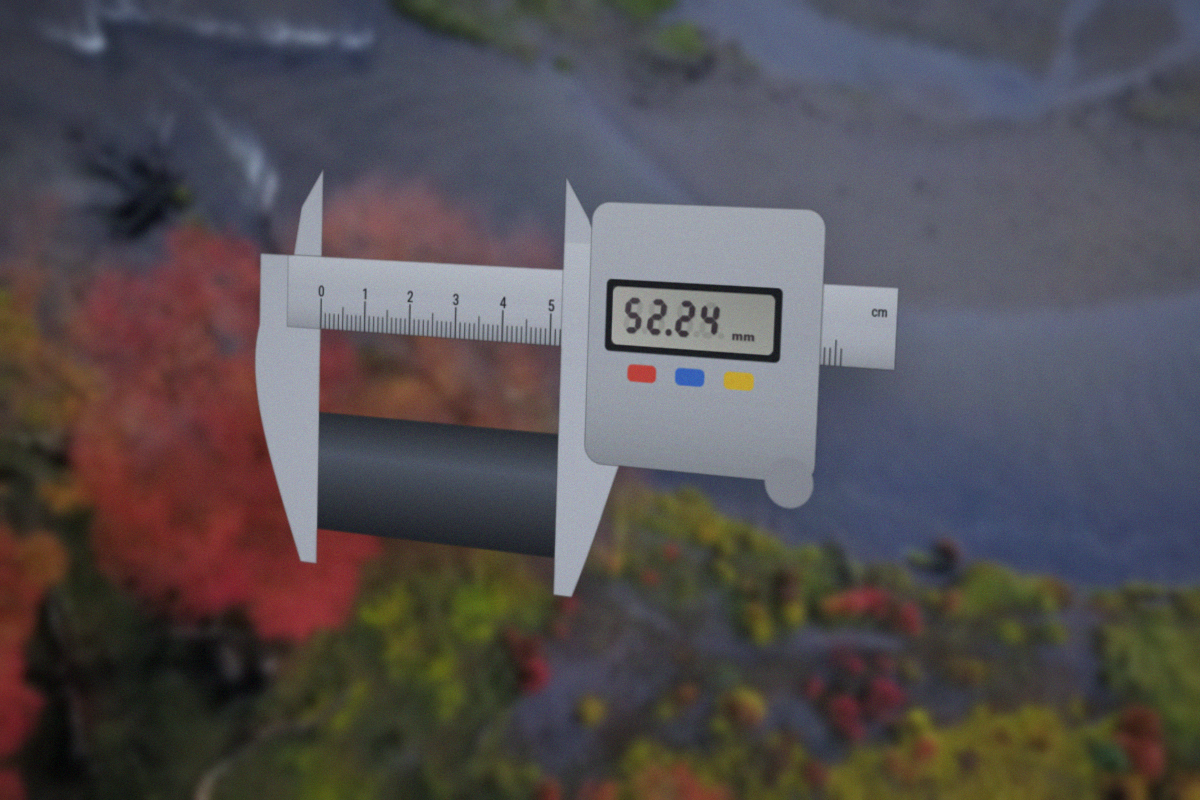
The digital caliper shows 52.24 mm
